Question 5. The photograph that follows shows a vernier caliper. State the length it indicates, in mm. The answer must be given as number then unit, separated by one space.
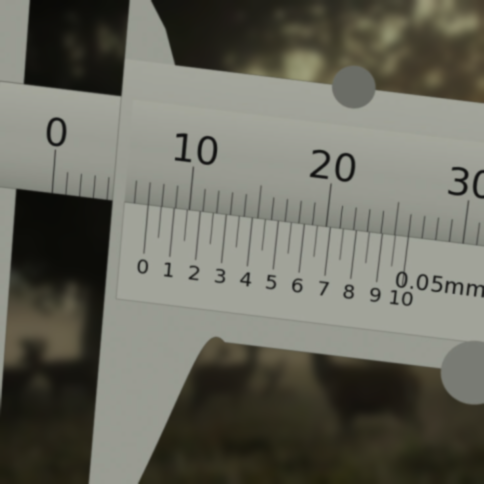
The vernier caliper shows 7.0 mm
